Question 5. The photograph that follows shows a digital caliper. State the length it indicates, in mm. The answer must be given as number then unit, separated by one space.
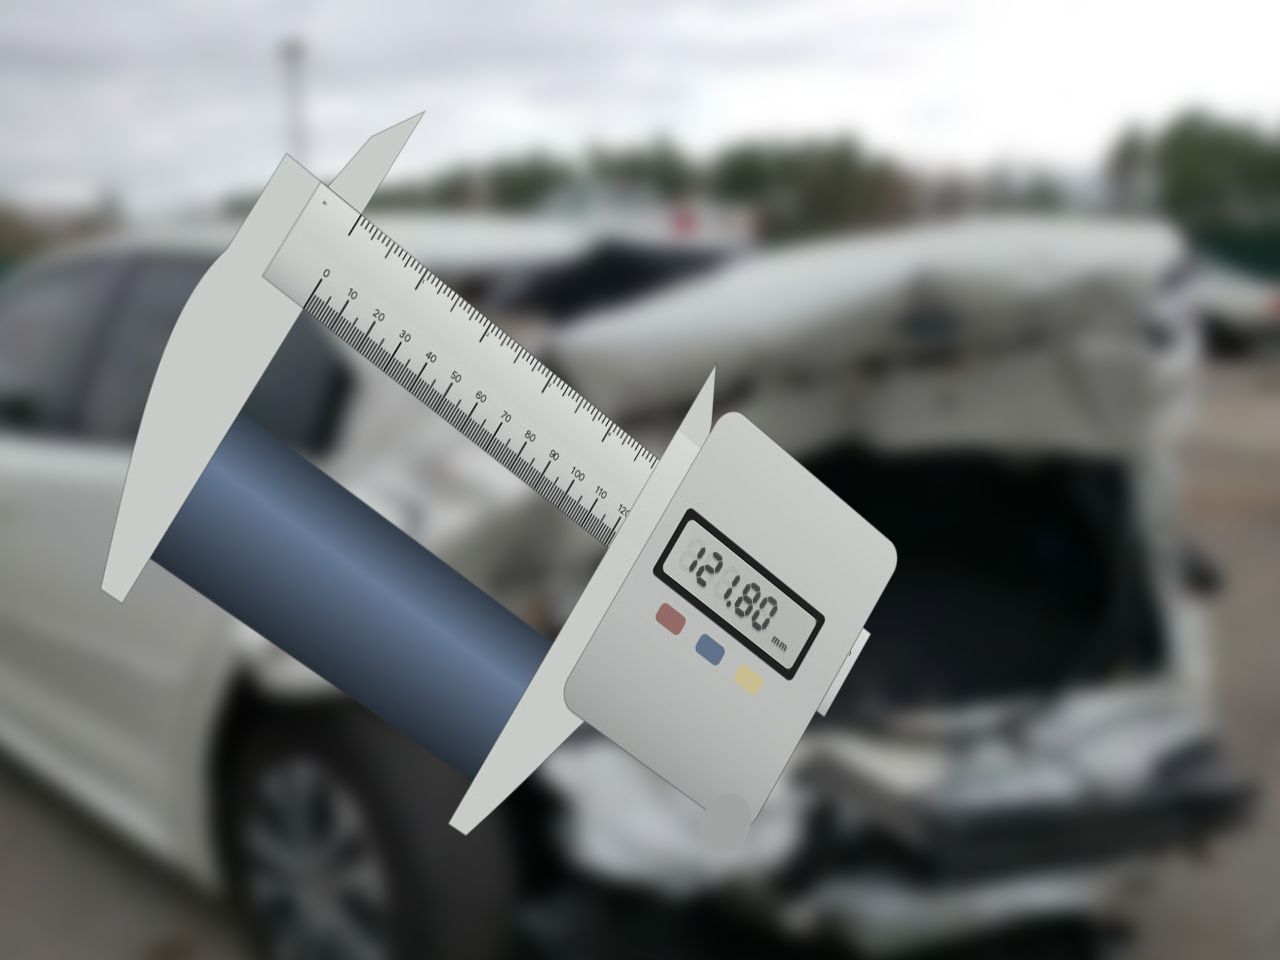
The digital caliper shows 121.80 mm
